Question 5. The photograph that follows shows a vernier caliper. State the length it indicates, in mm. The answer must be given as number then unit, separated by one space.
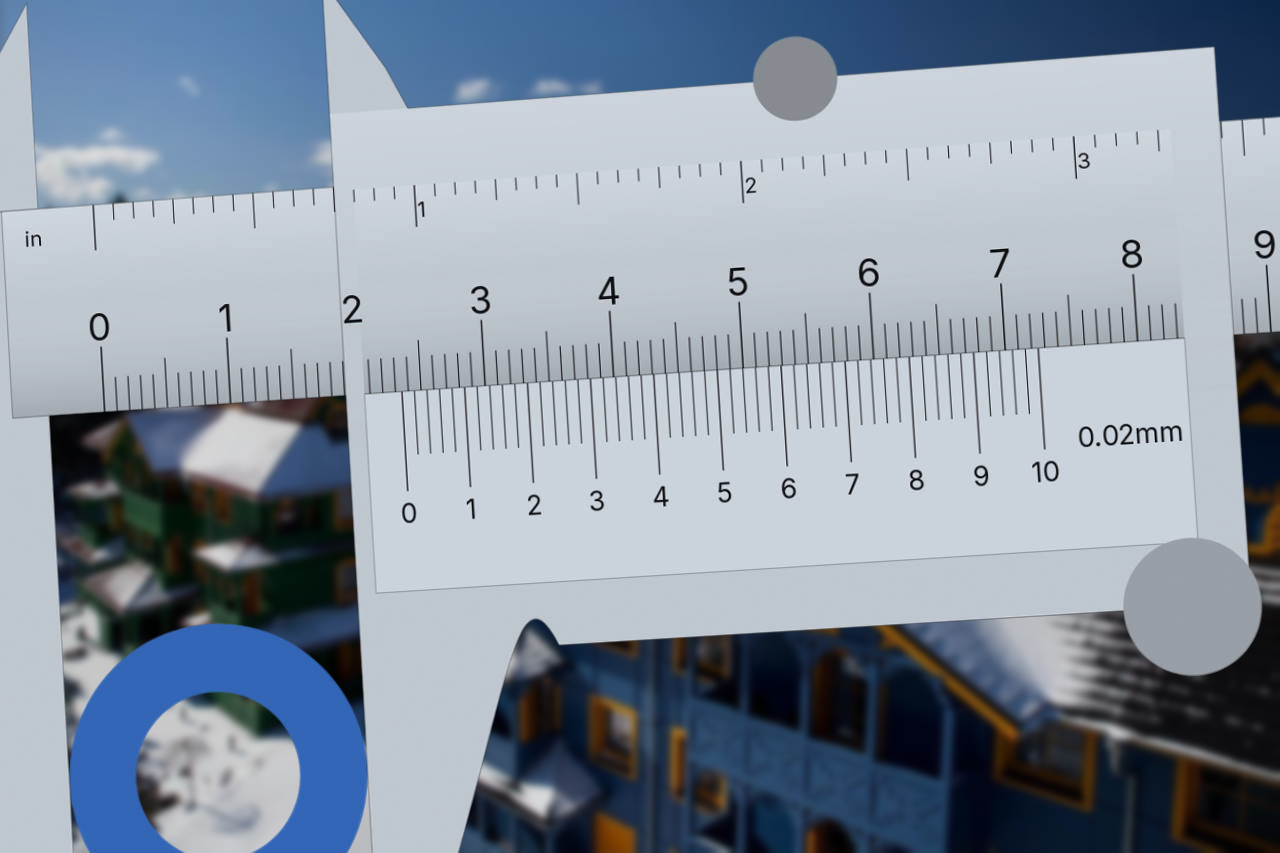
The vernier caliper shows 23.5 mm
